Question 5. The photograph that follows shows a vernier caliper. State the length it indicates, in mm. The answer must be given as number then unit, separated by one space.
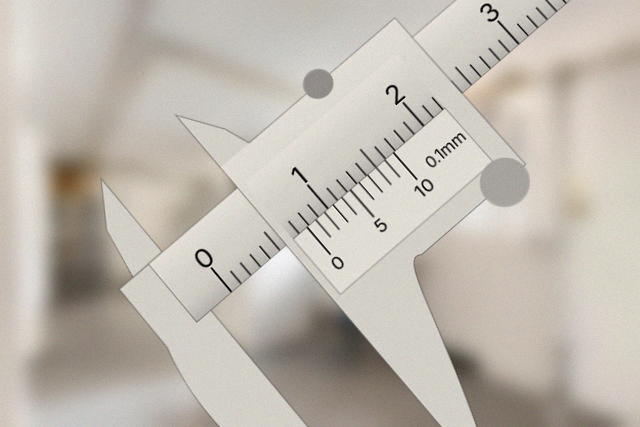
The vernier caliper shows 7.8 mm
